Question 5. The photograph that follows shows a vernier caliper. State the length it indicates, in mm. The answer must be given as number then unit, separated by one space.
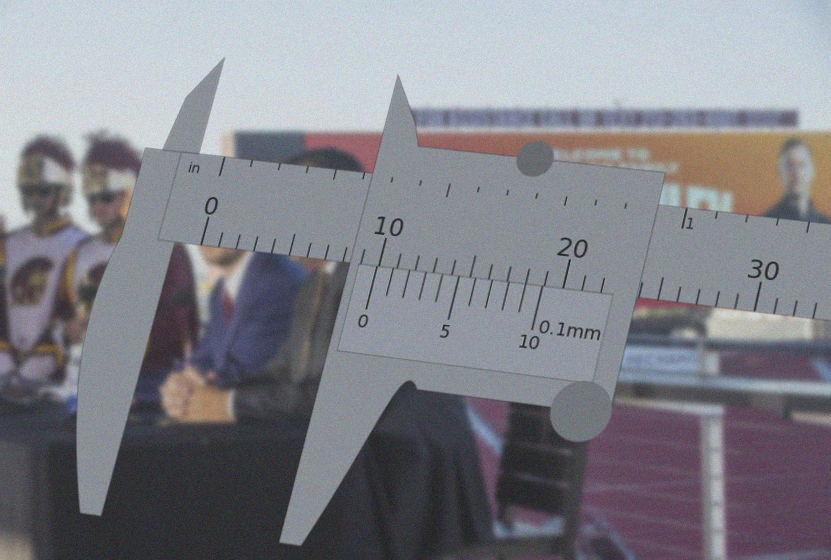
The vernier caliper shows 9.9 mm
